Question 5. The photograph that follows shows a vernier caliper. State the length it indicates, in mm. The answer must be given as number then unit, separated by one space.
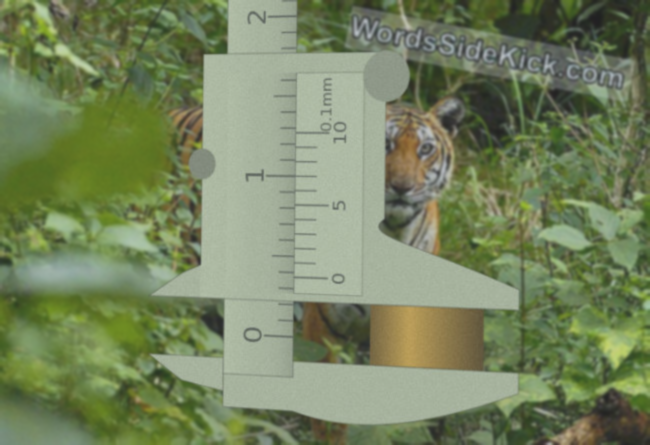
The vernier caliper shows 3.7 mm
